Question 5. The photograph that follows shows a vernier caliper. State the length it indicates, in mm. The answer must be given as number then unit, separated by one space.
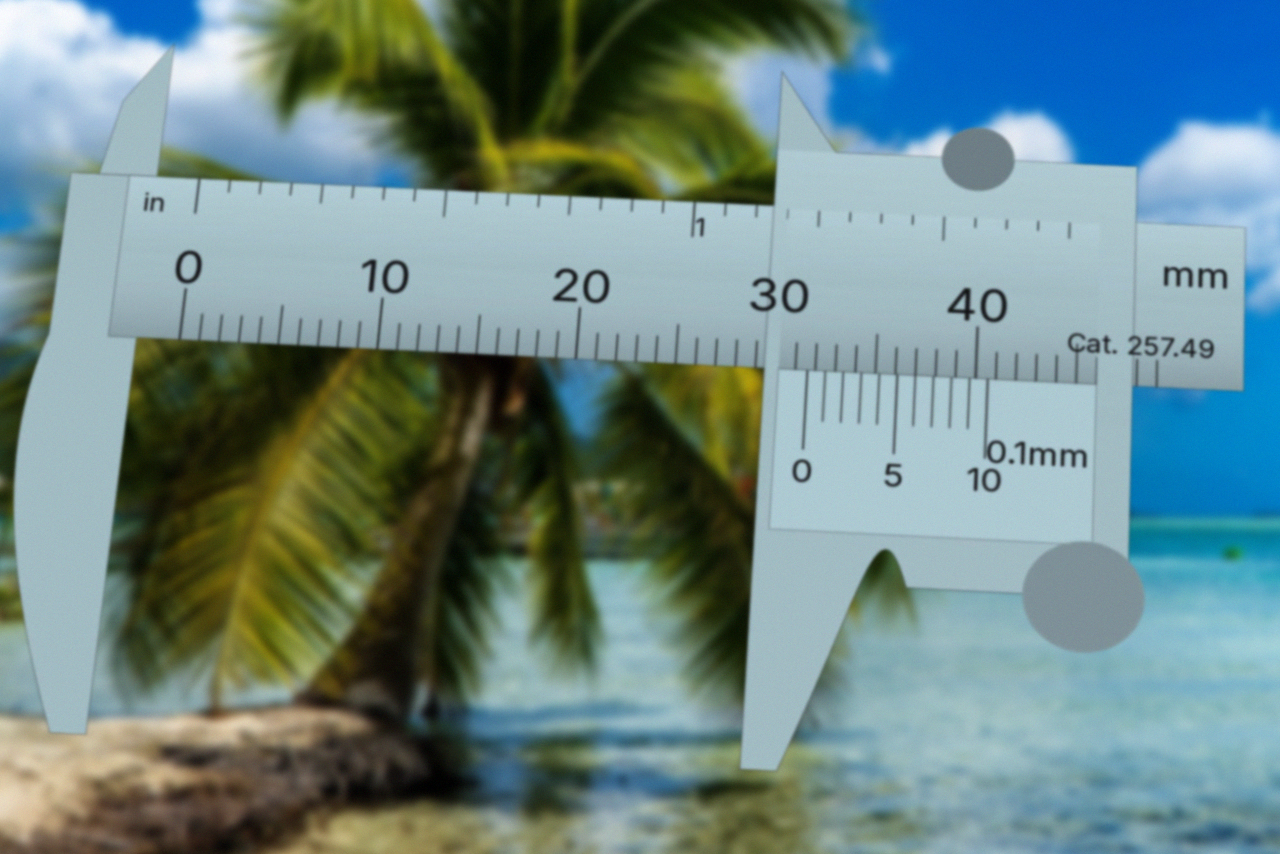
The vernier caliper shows 31.6 mm
